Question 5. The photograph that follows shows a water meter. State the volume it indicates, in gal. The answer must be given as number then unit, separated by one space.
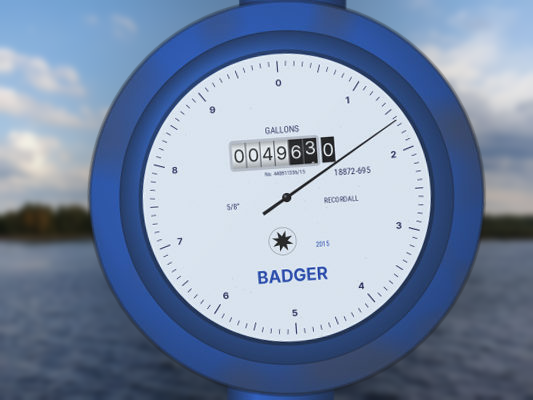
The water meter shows 49631.6 gal
